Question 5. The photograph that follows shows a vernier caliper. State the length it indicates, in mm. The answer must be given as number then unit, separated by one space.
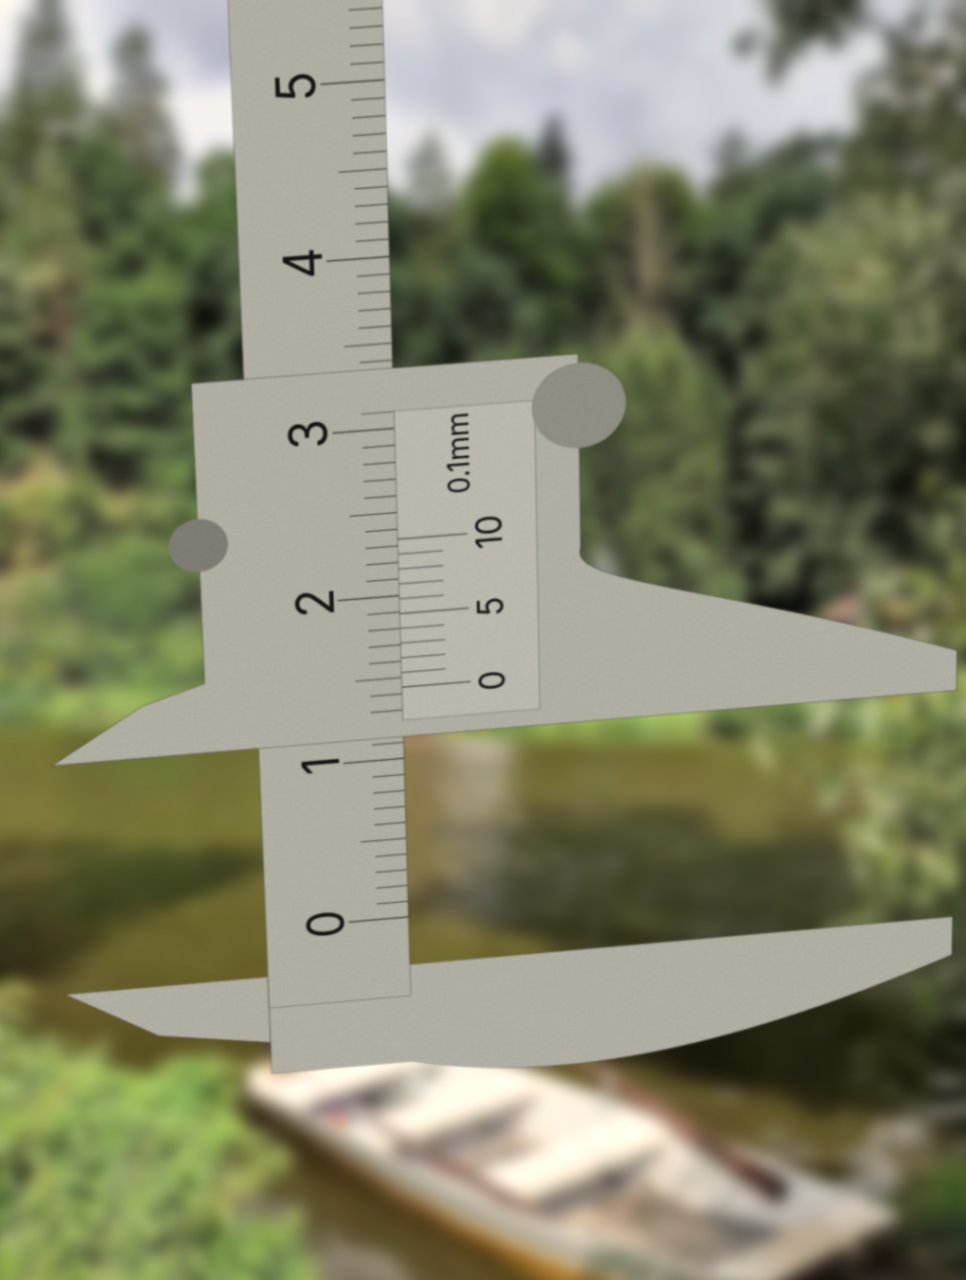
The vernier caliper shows 14.4 mm
